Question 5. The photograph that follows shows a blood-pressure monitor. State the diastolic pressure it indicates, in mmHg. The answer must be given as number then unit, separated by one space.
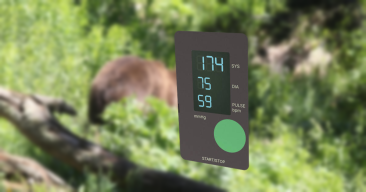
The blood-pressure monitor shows 75 mmHg
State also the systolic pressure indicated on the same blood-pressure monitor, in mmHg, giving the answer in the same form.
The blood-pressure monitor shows 174 mmHg
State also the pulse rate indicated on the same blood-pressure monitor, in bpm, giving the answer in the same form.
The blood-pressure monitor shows 59 bpm
